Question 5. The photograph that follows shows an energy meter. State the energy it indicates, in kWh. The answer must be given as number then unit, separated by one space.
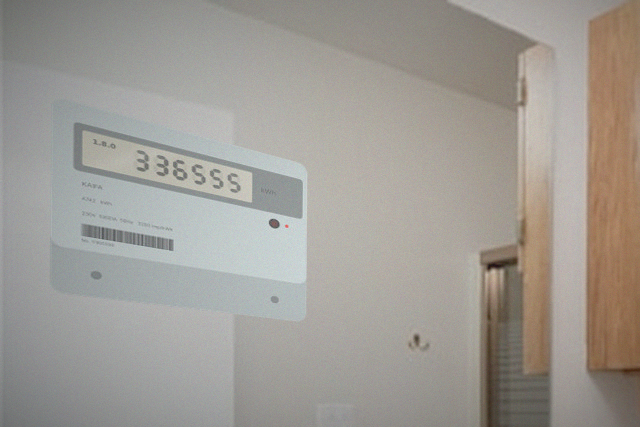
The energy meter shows 336555 kWh
